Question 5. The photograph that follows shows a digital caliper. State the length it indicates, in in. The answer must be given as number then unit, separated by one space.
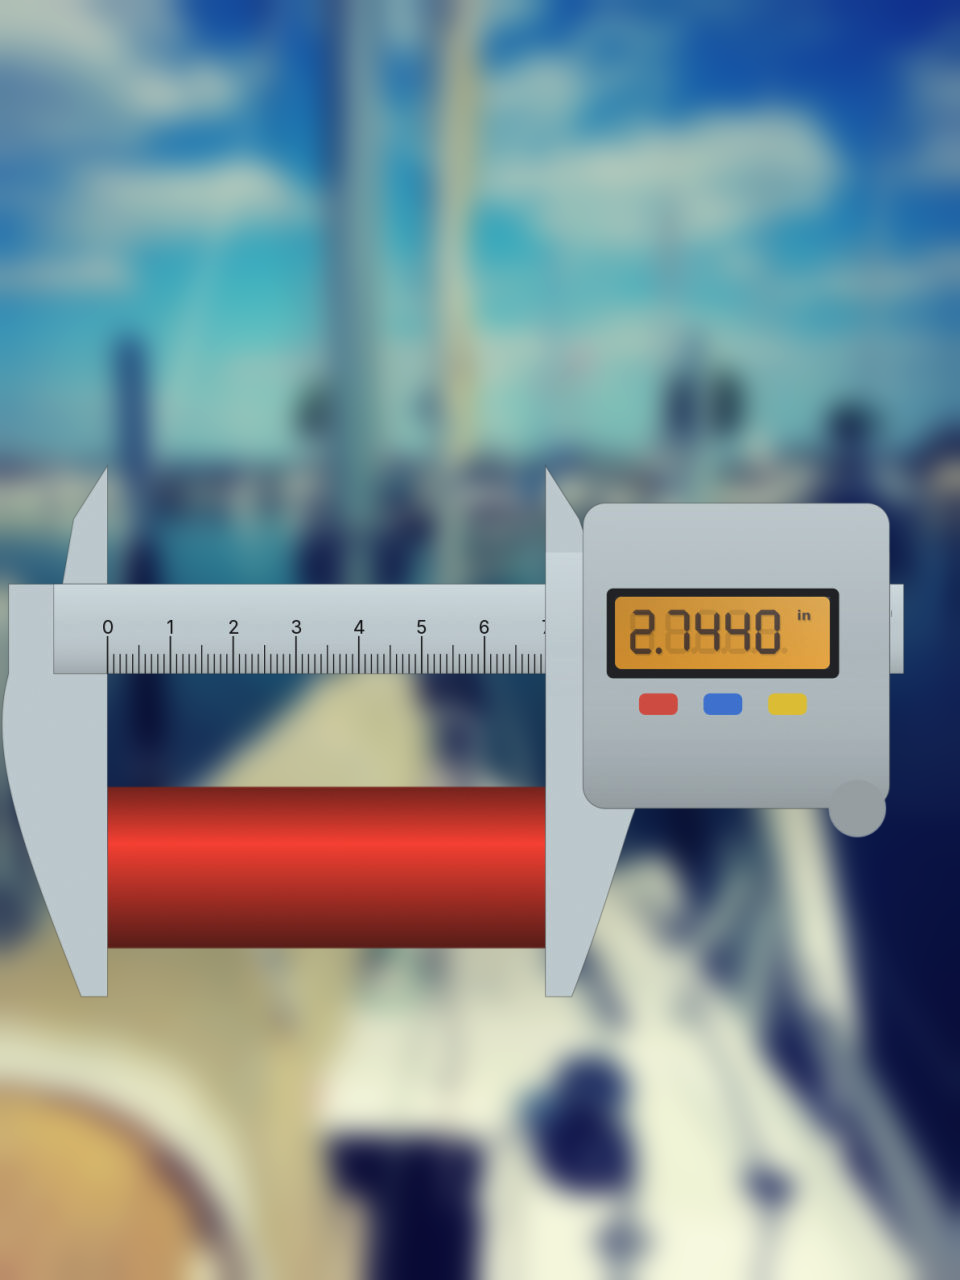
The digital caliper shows 2.7440 in
